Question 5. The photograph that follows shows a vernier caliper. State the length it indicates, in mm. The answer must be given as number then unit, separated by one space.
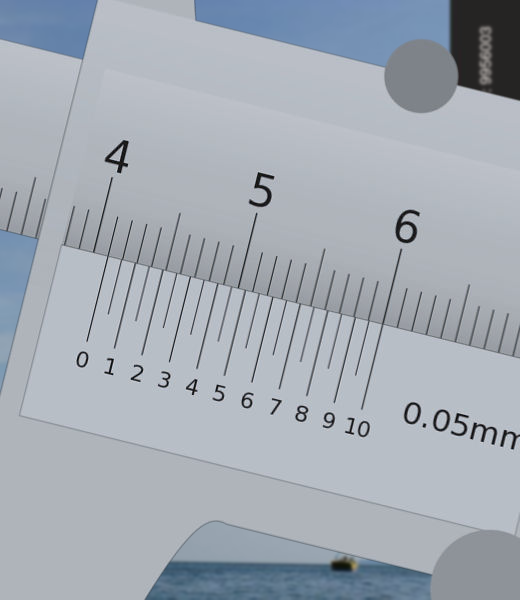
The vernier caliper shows 41.0 mm
